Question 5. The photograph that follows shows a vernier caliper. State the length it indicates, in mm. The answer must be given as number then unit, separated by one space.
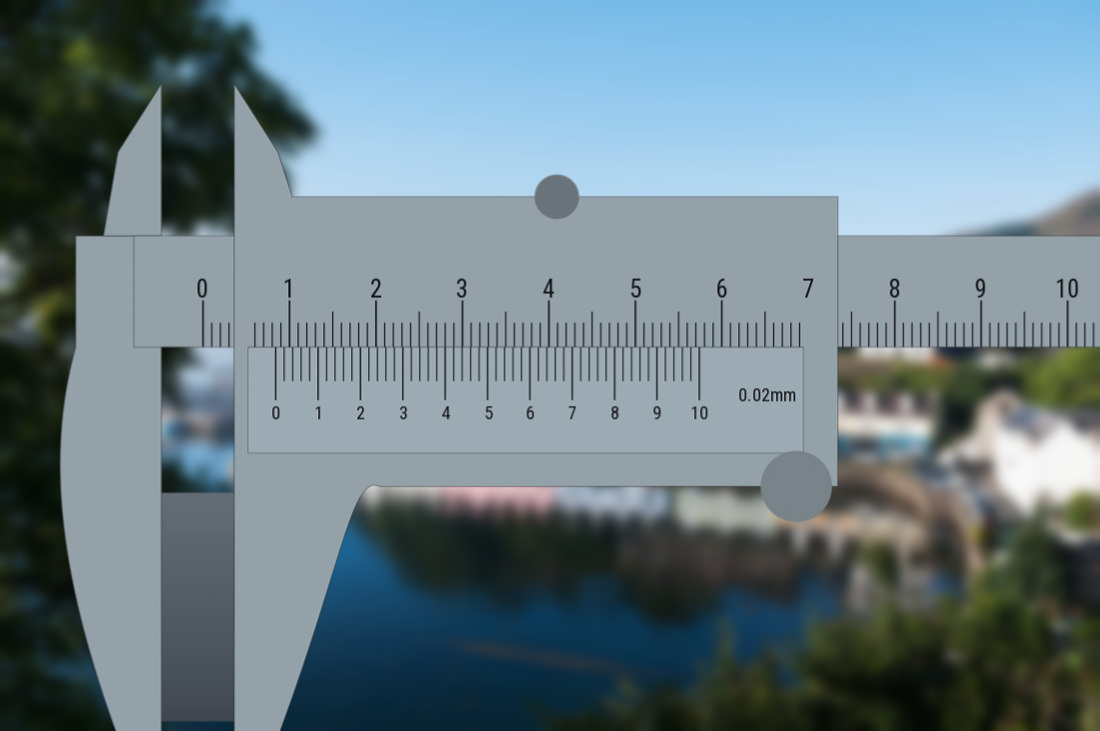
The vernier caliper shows 8.4 mm
